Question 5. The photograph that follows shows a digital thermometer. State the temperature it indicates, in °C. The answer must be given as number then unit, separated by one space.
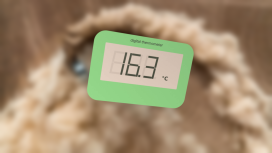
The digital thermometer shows 16.3 °C
